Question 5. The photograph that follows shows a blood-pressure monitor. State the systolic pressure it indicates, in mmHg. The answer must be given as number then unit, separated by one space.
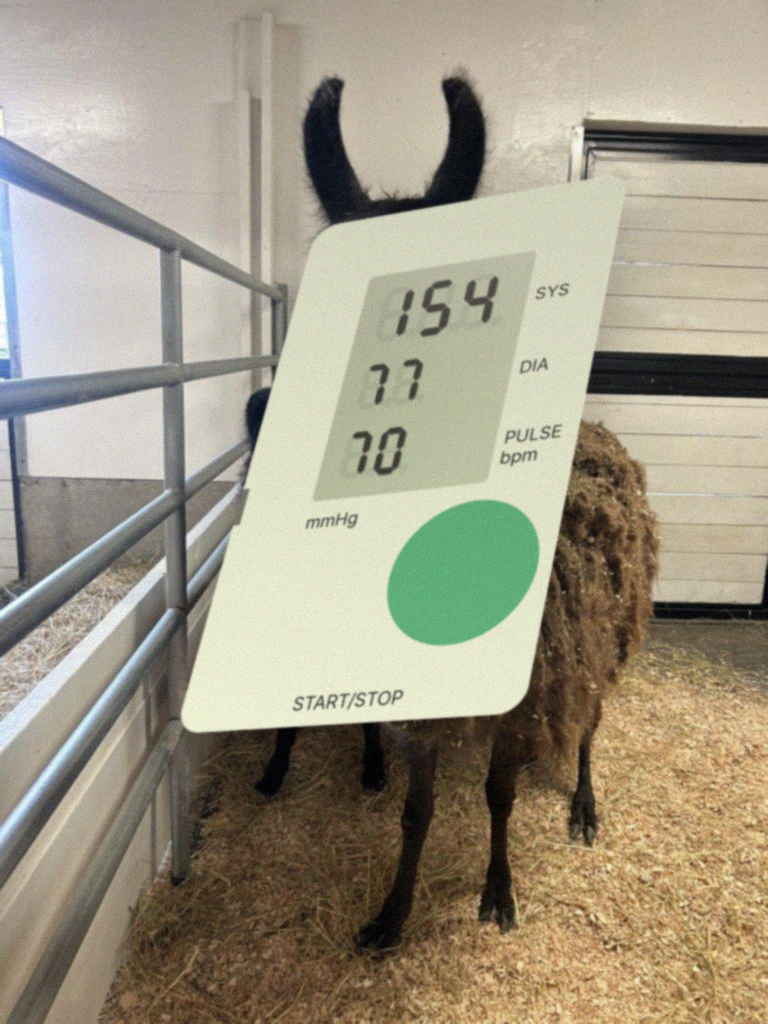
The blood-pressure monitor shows 154 mmHg
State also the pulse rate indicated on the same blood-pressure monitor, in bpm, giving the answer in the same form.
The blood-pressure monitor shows 70 bpm
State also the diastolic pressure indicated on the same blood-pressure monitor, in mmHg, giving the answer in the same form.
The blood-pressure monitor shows 77 mmHg
